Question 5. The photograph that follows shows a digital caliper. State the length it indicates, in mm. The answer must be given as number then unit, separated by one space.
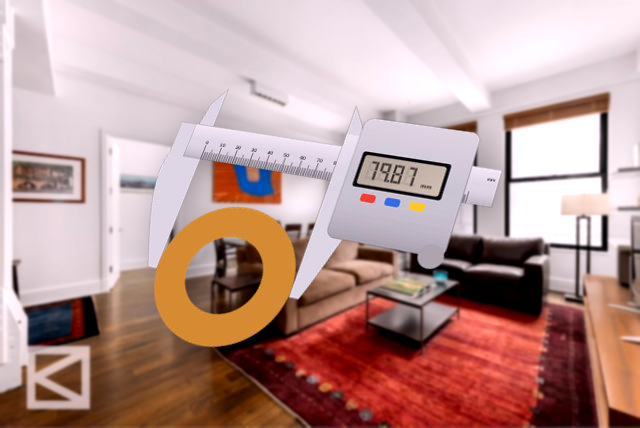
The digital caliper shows 79.87 mm
